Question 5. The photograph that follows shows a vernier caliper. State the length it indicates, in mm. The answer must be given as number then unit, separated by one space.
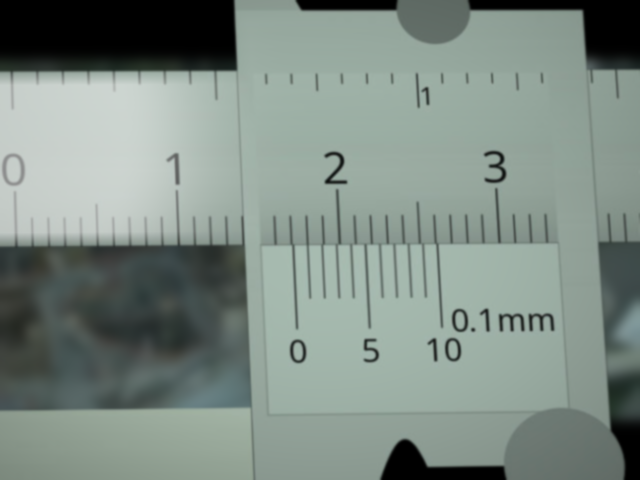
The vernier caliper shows 17.1 mm
